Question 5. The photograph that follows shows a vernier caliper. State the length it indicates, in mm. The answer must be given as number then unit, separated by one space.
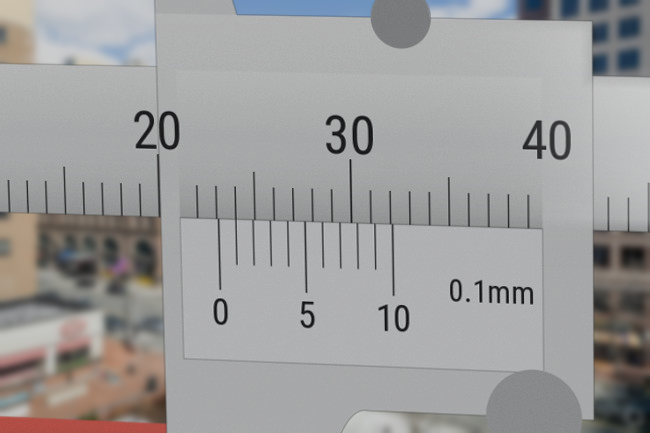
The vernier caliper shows 23.1 mm
